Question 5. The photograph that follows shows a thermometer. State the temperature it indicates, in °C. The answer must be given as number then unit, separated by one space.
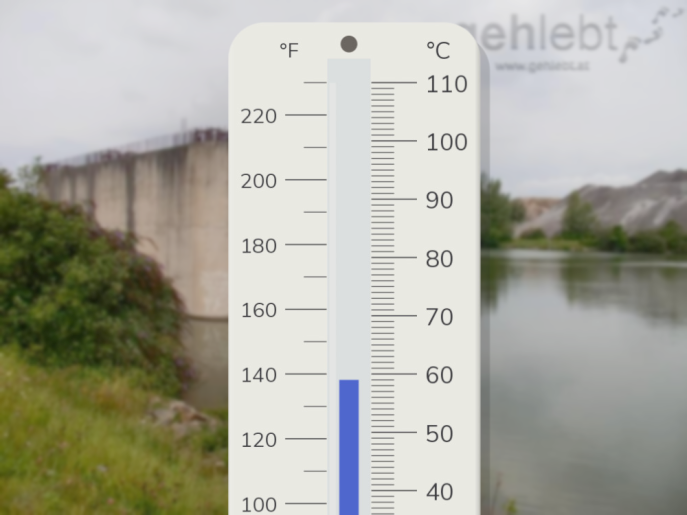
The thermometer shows 59 °C
